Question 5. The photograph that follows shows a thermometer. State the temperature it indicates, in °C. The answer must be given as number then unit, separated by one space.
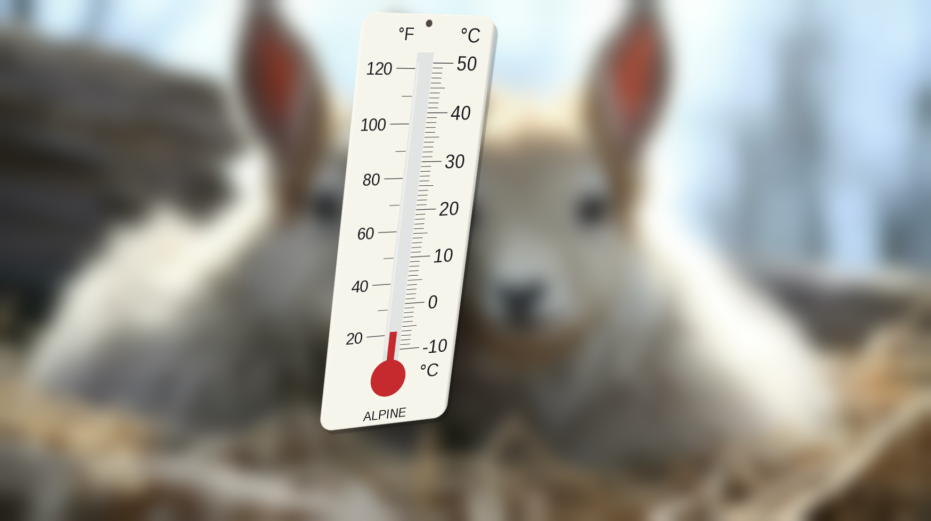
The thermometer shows -6 °C
